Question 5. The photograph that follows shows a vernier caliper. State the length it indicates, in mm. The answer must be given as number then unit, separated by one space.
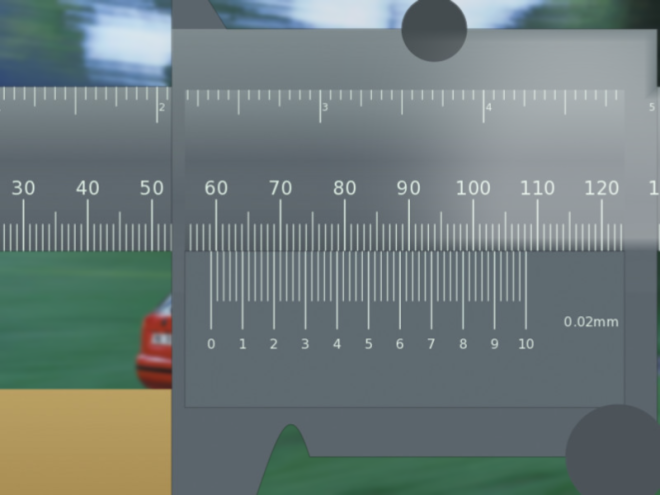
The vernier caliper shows 59.2 mm
